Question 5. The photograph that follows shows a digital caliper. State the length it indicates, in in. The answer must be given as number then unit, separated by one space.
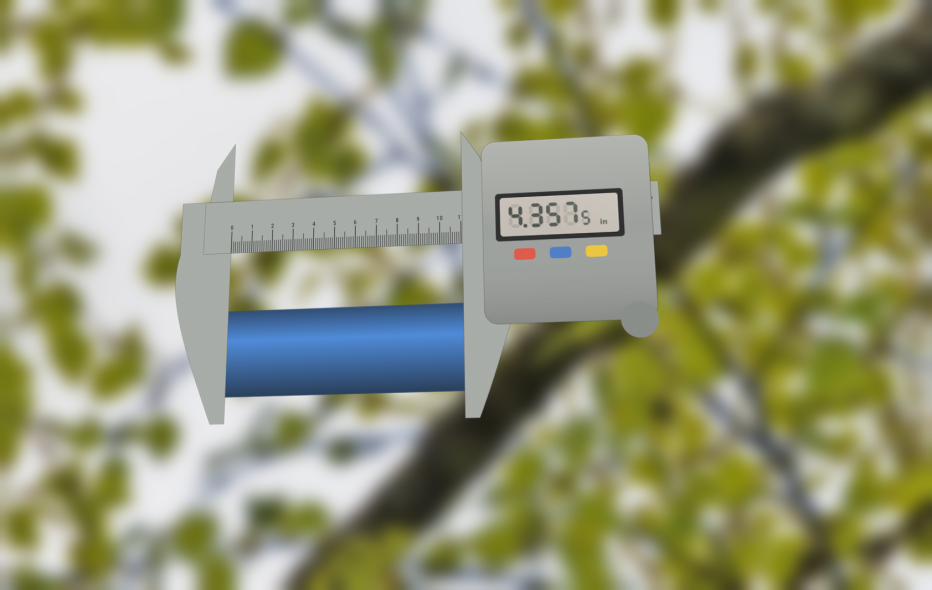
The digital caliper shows 4.3575 in
